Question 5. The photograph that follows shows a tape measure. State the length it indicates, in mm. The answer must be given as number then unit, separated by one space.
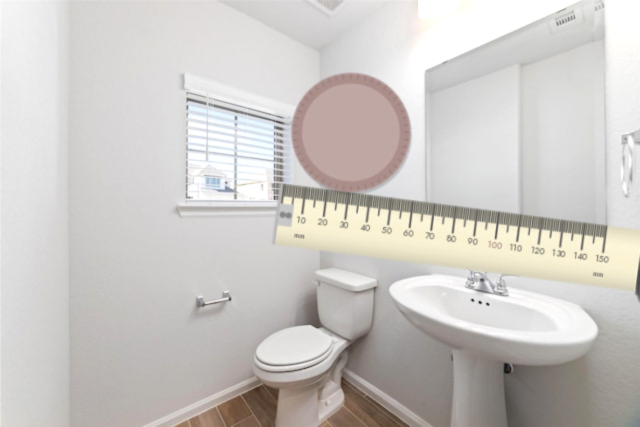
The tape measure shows 55 mm
